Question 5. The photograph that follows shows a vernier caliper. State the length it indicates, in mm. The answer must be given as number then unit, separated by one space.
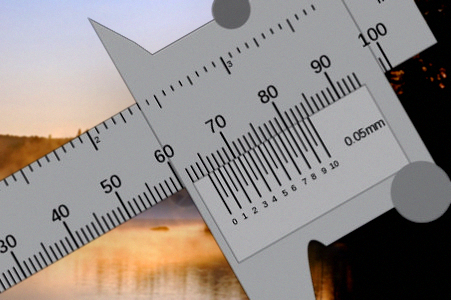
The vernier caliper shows 64.8 mm
